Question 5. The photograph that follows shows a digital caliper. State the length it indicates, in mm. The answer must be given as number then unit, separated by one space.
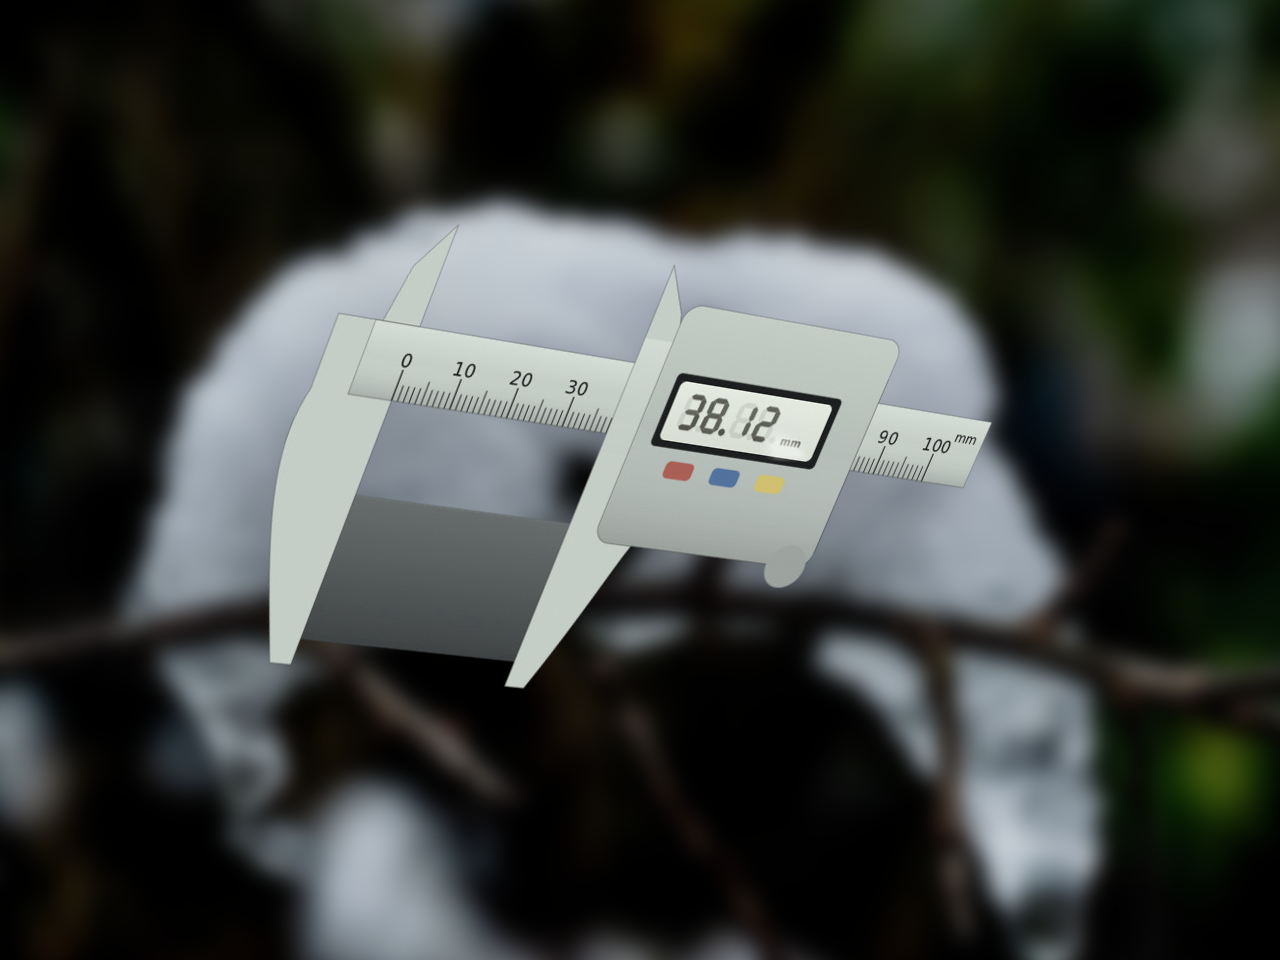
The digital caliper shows 38.12 mm
